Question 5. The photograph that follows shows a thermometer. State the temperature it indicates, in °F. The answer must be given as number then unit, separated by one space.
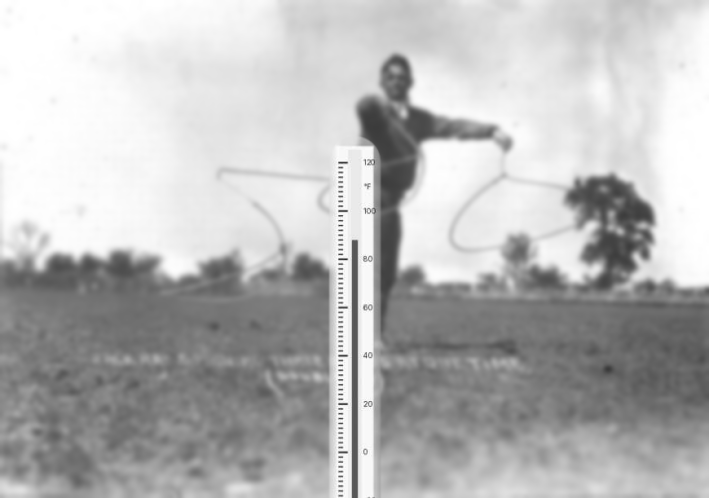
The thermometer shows 88 °F
